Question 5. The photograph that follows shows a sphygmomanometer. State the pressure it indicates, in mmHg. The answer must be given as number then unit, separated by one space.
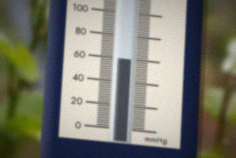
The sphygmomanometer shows 60 mmHg
